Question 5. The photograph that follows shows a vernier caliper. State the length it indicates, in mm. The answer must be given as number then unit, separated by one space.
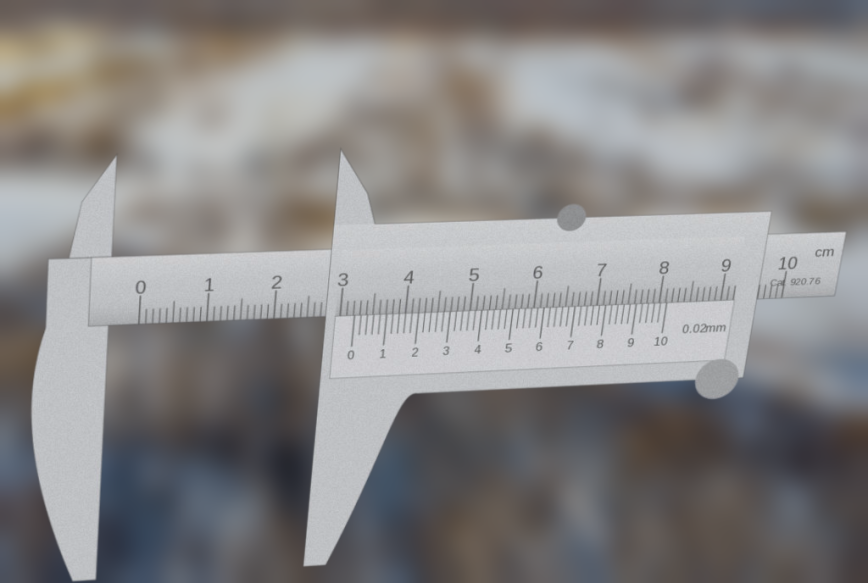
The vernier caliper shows 32.2 mm
